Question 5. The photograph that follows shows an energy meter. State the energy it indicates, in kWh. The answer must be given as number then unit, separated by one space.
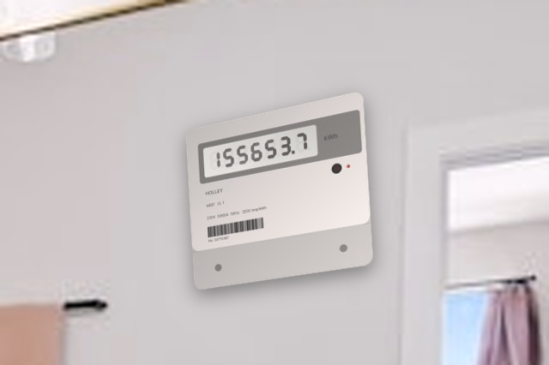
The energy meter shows 155653.7 kWh
